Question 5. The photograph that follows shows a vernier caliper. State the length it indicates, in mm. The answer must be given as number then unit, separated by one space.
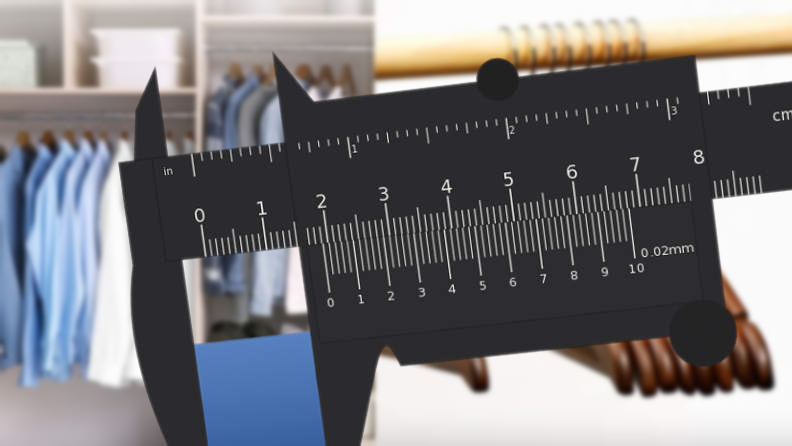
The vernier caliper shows 19.2 mm
